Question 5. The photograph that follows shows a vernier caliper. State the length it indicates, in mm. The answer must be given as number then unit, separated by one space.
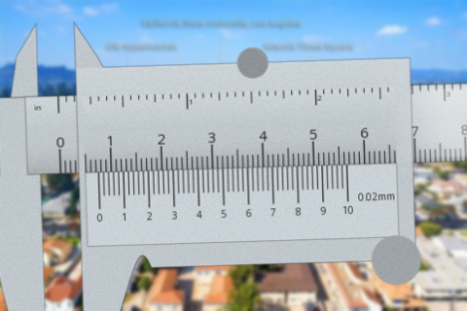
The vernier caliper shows 7.5 mm
